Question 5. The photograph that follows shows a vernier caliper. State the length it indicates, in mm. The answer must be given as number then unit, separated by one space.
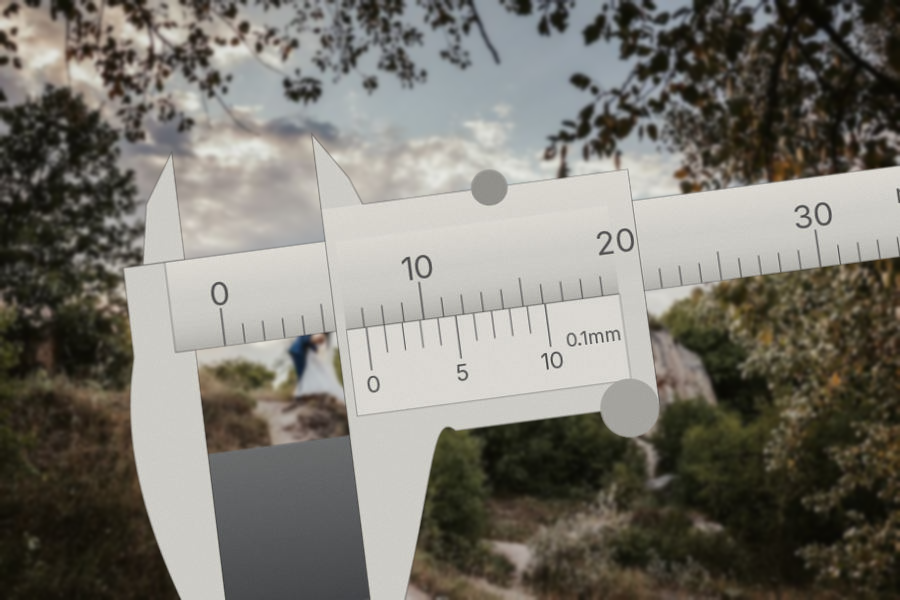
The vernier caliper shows 7.1 mm
